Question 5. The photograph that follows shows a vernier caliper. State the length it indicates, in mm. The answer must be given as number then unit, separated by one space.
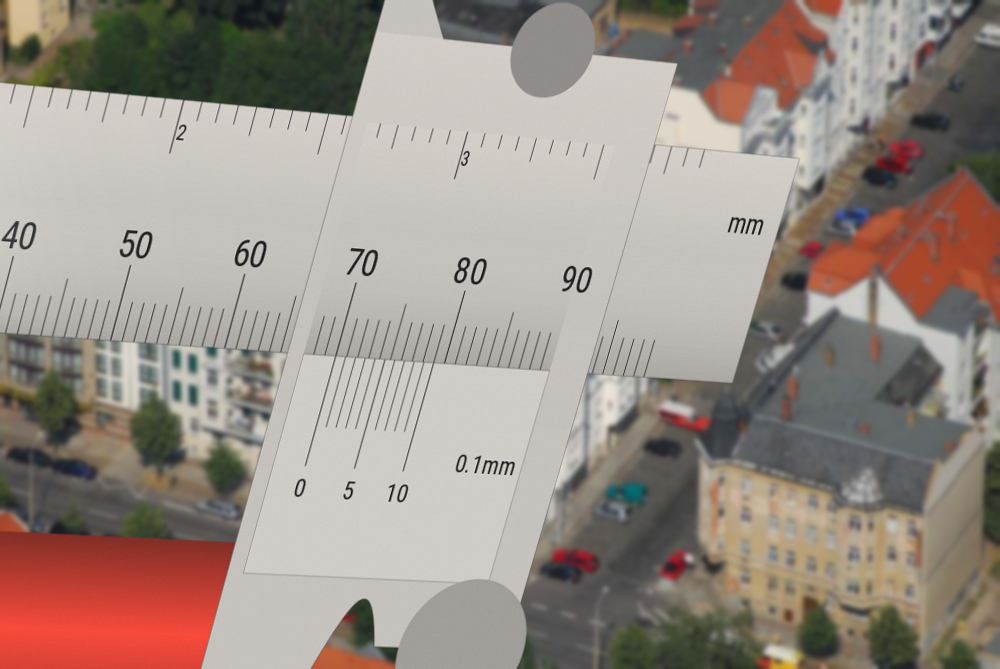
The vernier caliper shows 70.0 mm
